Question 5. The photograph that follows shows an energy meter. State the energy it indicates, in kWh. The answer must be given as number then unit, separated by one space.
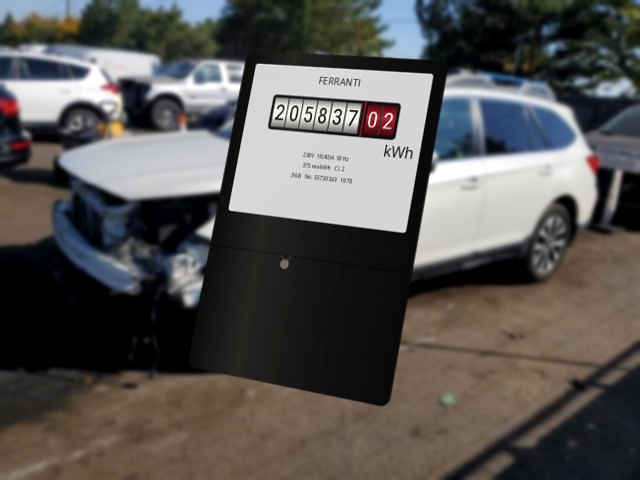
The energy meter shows 205837.02 kWh
